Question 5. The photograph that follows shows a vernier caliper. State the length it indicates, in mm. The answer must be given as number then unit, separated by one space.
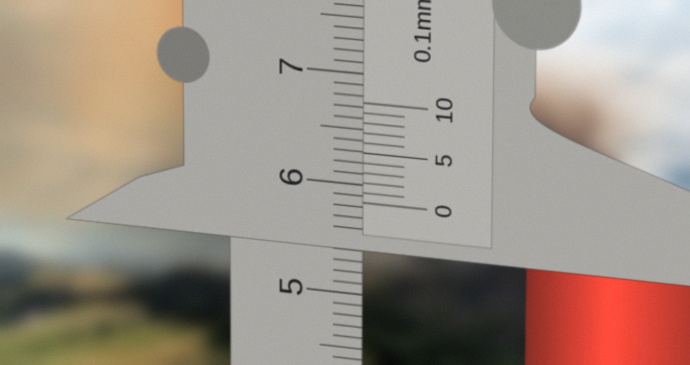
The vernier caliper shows 58.4 mm
